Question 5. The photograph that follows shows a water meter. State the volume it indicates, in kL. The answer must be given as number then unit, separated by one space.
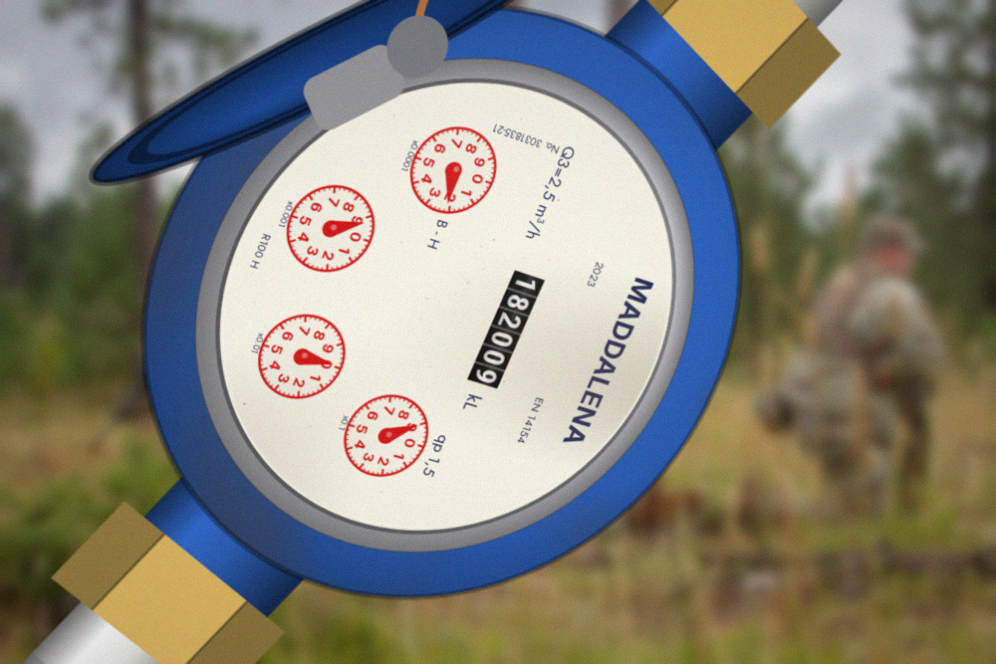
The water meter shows 182009.8992 kL
